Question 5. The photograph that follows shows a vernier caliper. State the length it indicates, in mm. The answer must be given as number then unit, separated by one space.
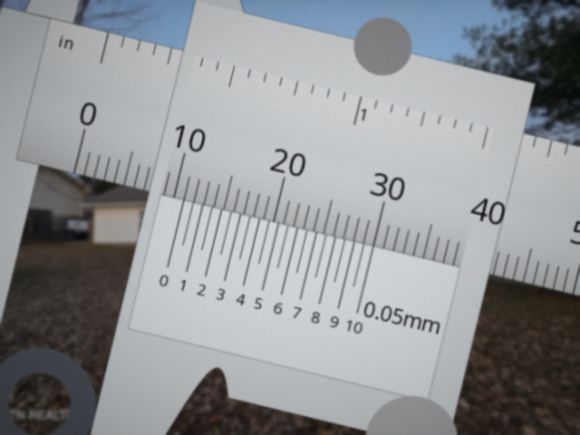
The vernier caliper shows 11.0 mm
